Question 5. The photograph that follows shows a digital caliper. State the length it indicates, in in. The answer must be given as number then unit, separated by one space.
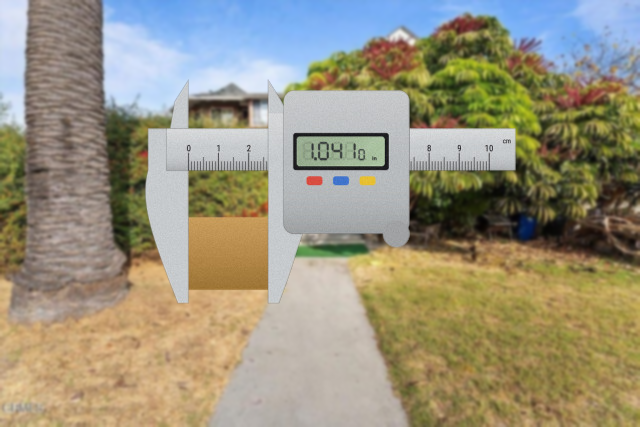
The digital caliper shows 1.0410 in
